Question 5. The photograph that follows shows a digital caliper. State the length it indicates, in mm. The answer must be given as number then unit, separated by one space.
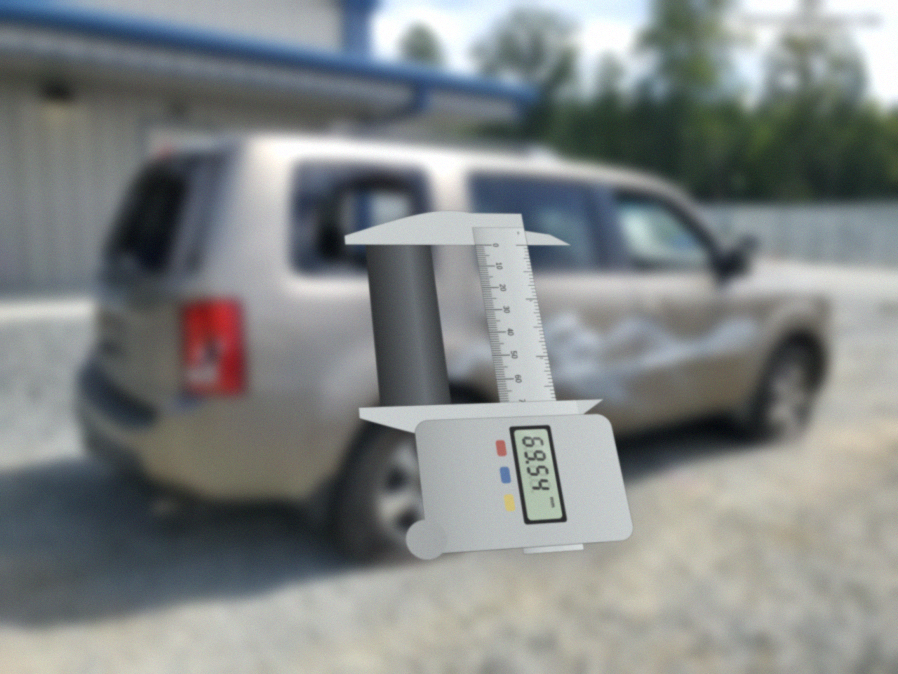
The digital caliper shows 69.54 mm
